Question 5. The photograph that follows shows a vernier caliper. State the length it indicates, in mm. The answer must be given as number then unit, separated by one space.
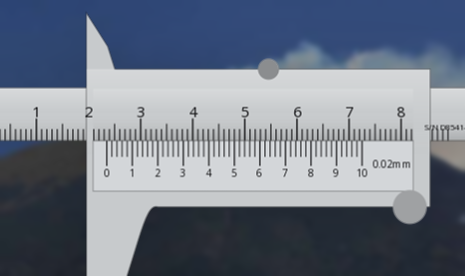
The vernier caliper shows 23.5 mm
